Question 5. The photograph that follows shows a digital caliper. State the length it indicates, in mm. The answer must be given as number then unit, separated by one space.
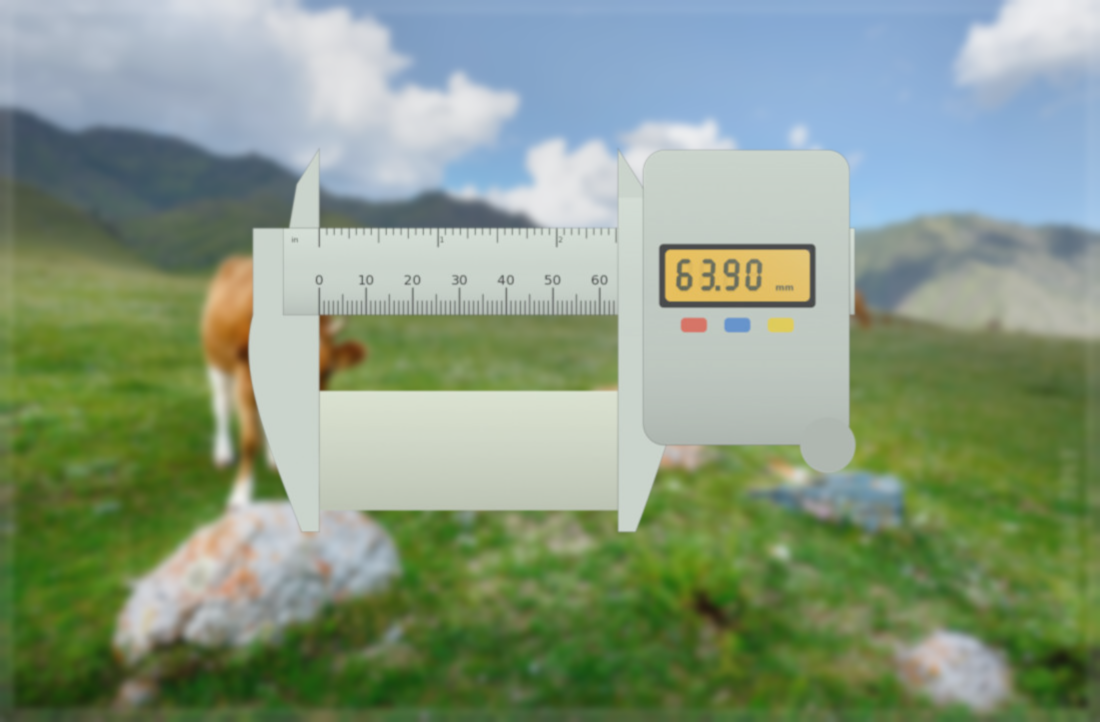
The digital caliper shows 63.90 mm
